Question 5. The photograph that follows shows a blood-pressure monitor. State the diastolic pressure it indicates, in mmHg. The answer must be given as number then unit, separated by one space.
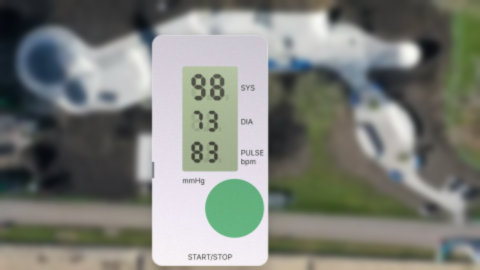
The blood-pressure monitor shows 73 mmHg
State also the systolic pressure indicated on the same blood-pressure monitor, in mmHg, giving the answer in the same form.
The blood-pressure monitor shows 98 mmHg
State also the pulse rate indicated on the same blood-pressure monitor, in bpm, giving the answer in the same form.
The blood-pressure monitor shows 83 bpm
